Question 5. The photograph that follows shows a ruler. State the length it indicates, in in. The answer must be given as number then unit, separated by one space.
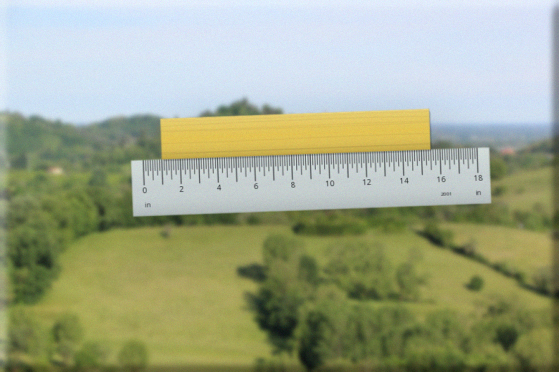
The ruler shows 14.5 in
